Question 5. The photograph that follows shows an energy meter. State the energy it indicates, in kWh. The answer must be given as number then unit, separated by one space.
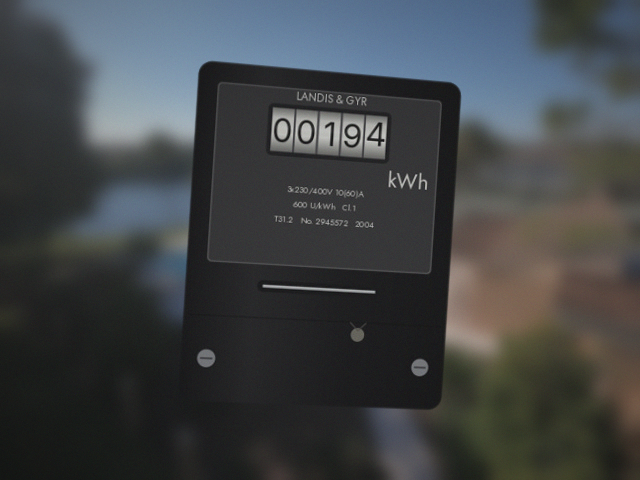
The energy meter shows 194 kWh
